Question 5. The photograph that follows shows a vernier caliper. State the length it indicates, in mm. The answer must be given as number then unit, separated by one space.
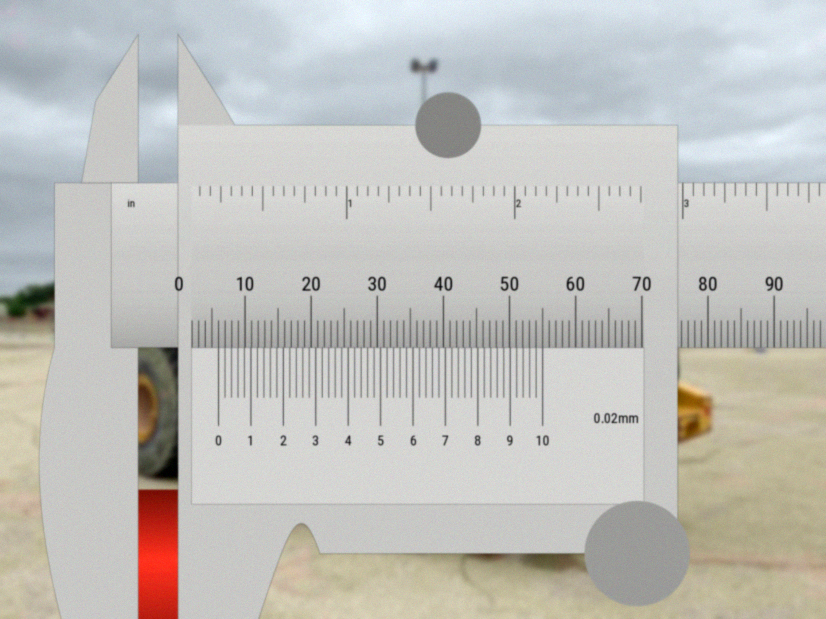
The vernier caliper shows 6.0 mm
